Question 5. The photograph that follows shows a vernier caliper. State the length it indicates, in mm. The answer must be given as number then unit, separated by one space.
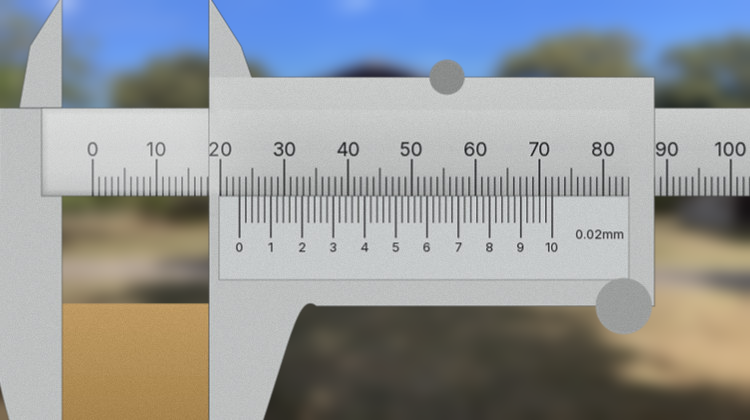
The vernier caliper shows 23.0 mm
